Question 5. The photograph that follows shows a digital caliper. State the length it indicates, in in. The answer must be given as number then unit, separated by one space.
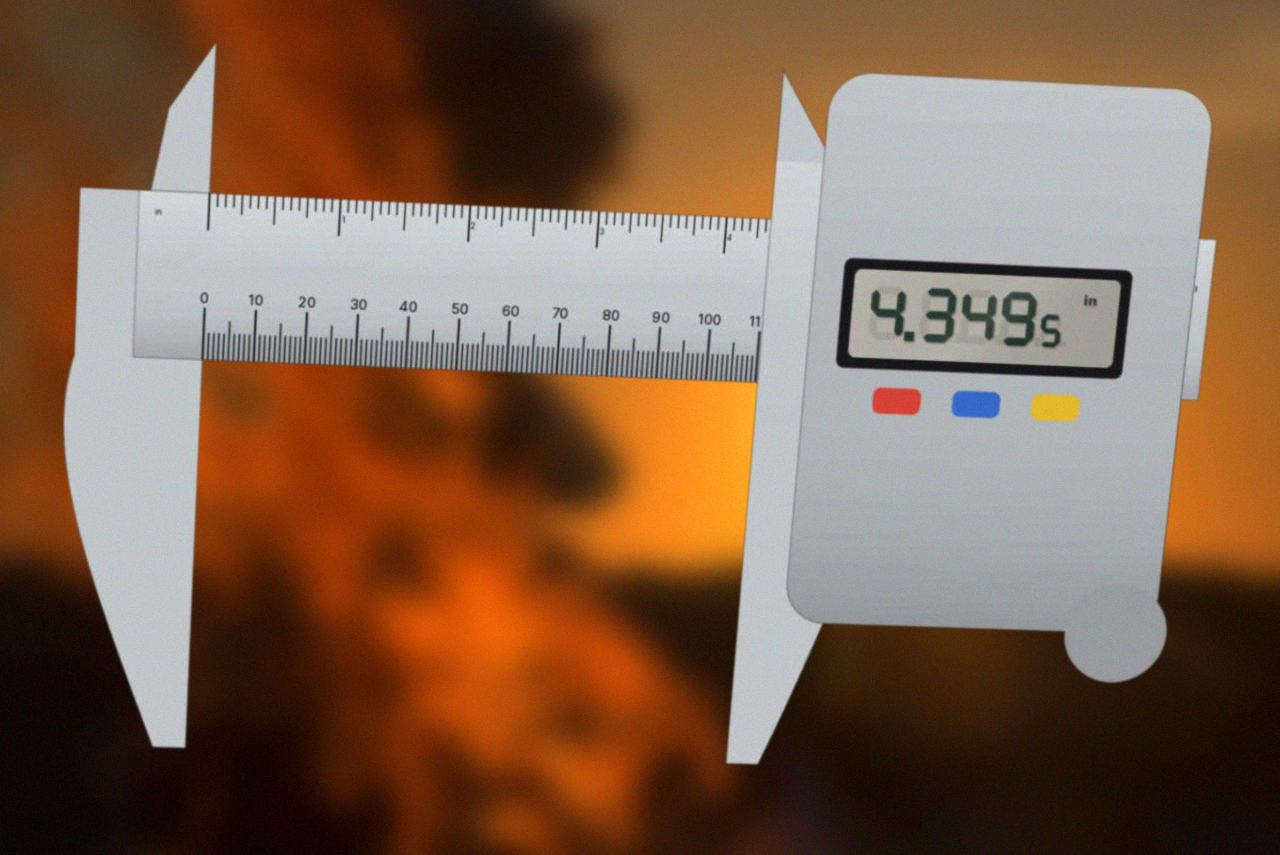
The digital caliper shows 4.3495 in
